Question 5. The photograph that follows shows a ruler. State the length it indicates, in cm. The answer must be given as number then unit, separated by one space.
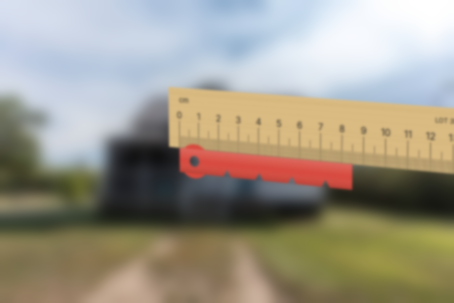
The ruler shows 8.5 cm
